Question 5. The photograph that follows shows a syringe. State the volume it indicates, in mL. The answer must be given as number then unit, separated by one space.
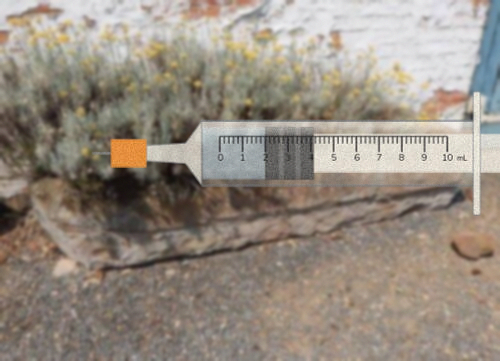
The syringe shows 2 mL
